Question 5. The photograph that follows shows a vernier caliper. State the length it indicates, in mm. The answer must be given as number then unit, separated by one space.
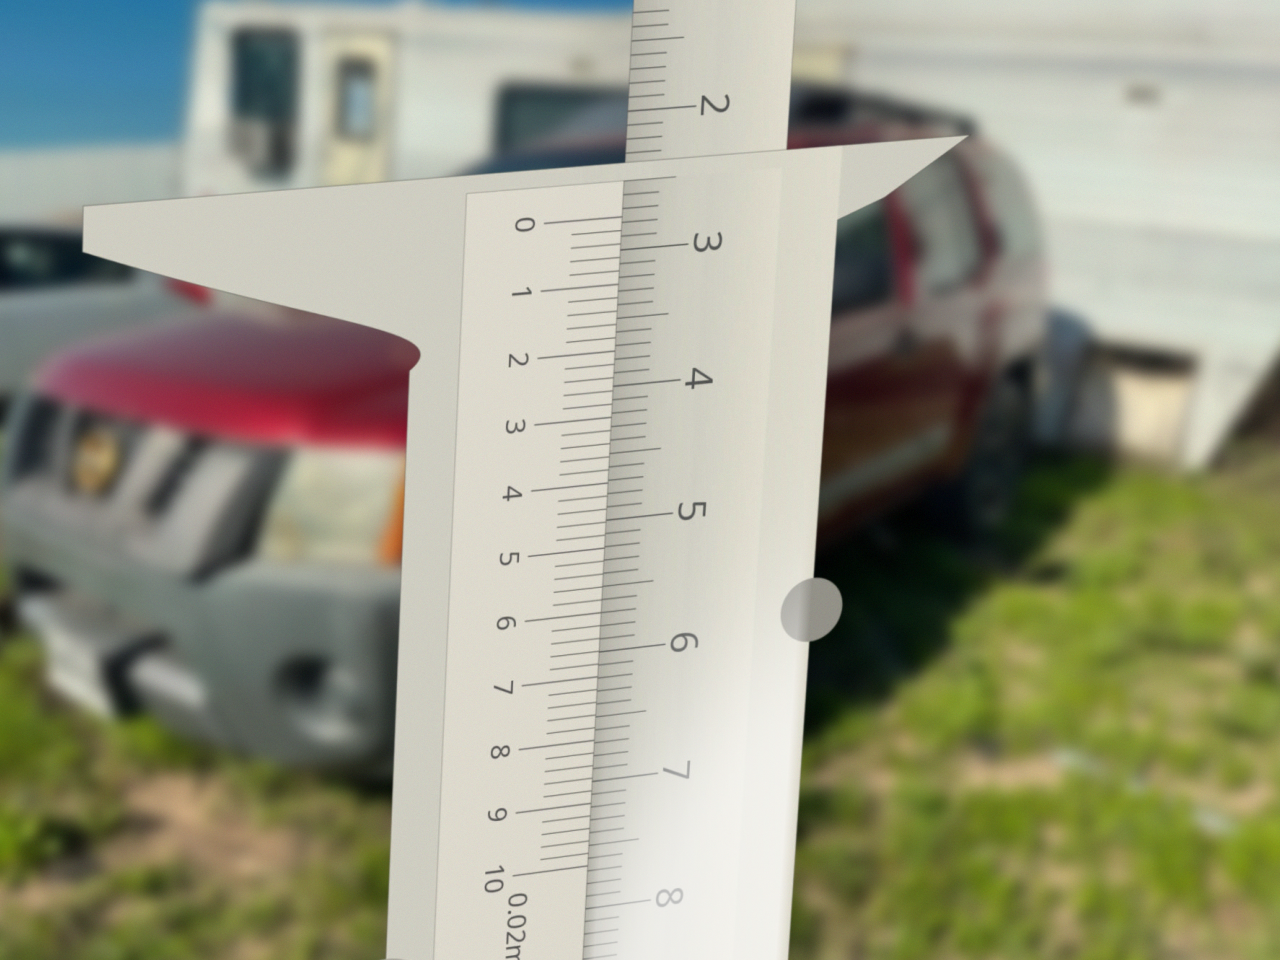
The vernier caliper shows 27.6 mm
